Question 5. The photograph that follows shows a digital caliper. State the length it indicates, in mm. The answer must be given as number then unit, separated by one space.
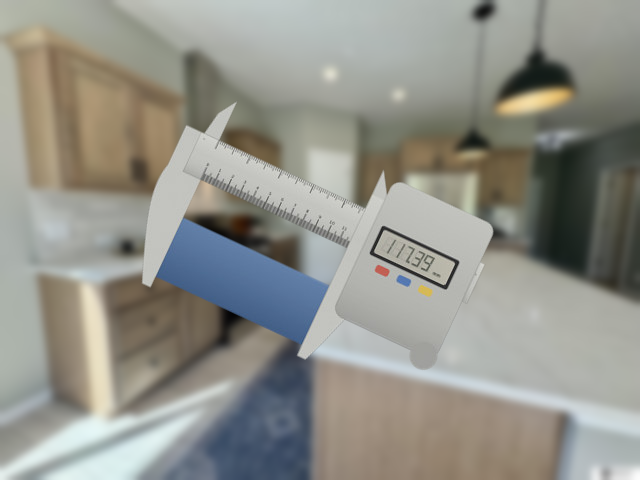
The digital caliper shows 117.39 mm
